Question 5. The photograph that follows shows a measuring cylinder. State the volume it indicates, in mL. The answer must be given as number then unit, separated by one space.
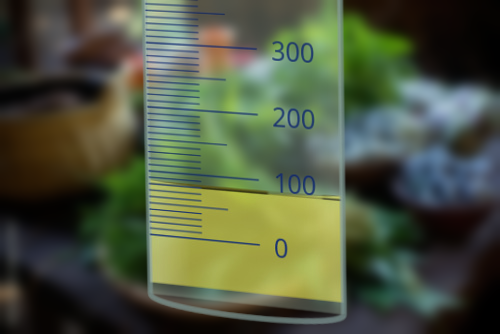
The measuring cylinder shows 80 mL
